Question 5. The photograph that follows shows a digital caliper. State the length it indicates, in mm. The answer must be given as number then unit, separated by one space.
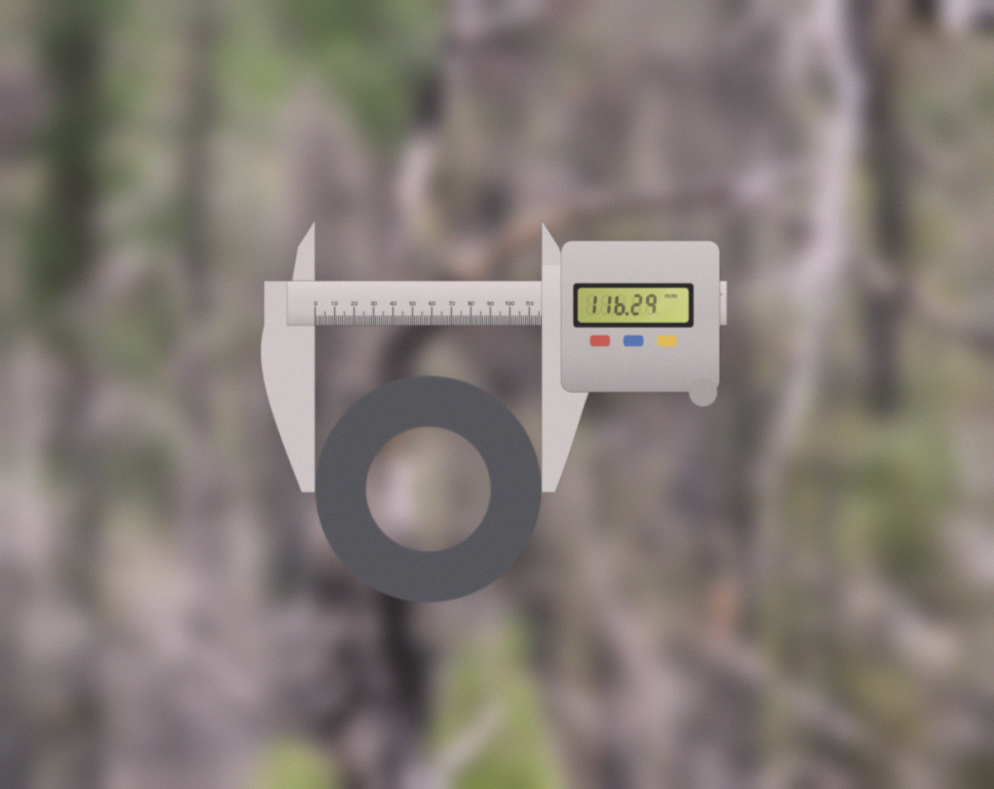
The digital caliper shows 116.29 mm
